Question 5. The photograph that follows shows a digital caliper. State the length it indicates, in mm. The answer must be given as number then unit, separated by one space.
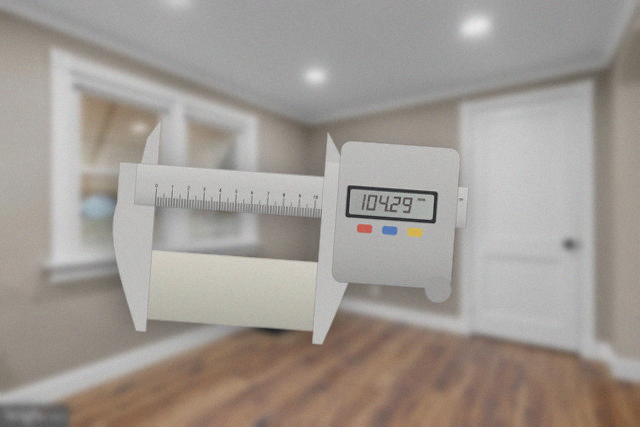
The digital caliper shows 104.29 mm
